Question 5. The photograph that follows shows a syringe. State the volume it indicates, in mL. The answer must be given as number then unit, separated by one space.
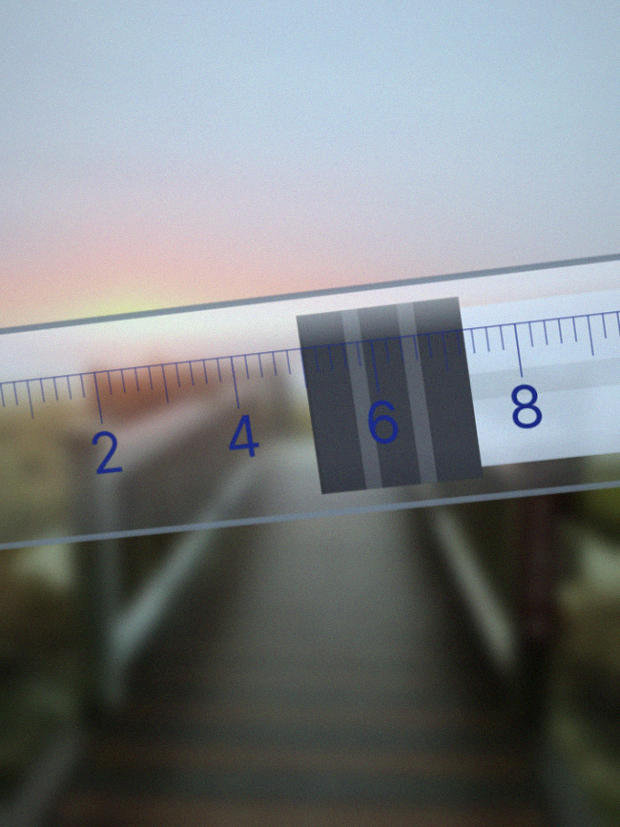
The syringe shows 5 mL
